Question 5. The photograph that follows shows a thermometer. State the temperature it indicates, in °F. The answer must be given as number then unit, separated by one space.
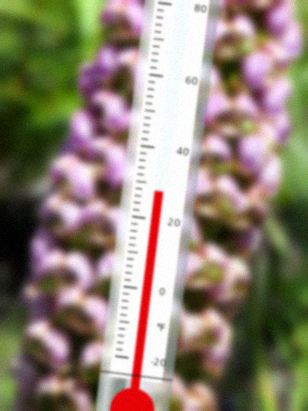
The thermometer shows 28 °F
